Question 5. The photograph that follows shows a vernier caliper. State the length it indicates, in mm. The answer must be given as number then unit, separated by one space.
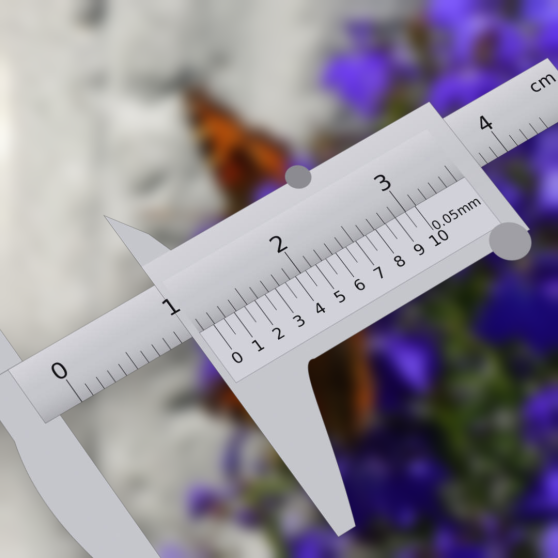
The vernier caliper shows 11.9 mm
